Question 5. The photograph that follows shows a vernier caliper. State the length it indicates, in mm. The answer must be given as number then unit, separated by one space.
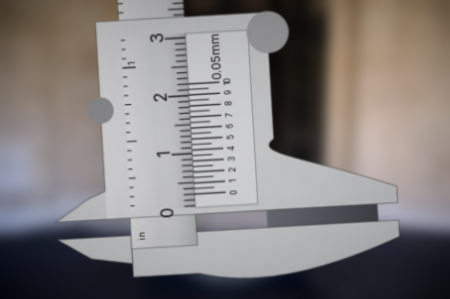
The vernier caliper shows 3.0 mm
